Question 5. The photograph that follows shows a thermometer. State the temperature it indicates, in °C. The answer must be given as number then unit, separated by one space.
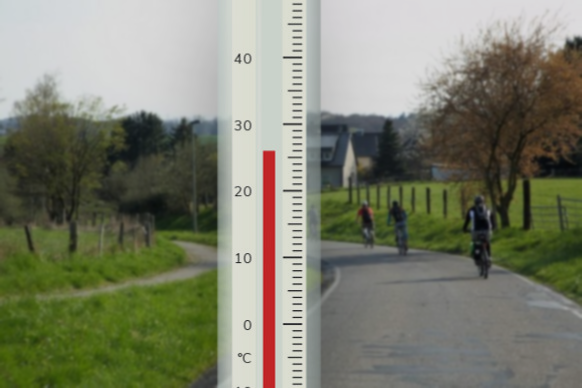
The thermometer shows 26 °C
